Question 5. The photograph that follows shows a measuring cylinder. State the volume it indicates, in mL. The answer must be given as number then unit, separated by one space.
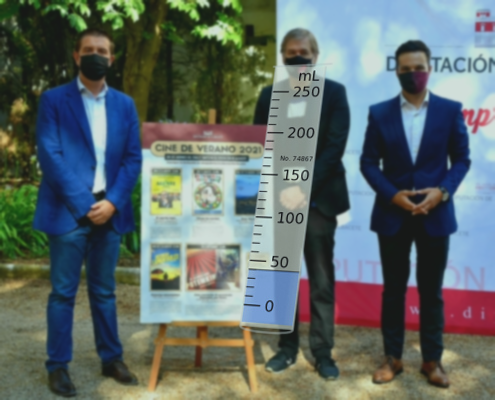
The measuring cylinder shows 40 mL
